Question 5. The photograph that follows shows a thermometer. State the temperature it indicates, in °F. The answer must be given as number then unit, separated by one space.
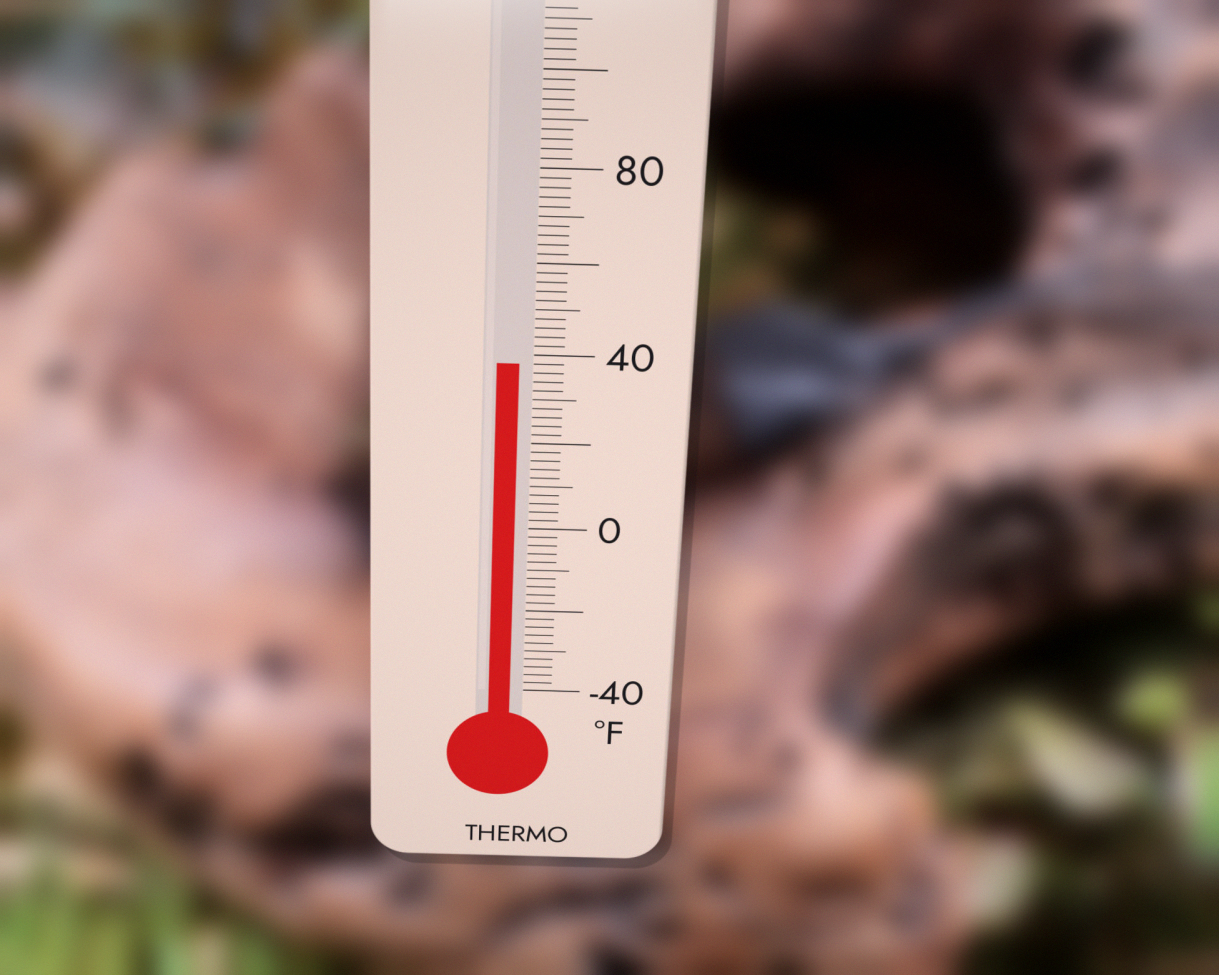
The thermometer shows 38 °F
